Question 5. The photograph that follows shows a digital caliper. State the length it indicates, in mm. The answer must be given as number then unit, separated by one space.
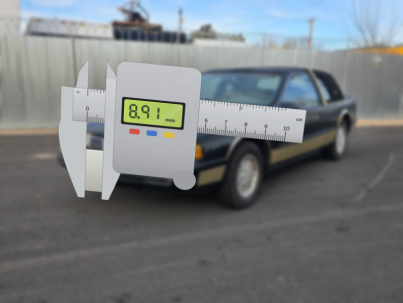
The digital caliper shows 8.91 mm
